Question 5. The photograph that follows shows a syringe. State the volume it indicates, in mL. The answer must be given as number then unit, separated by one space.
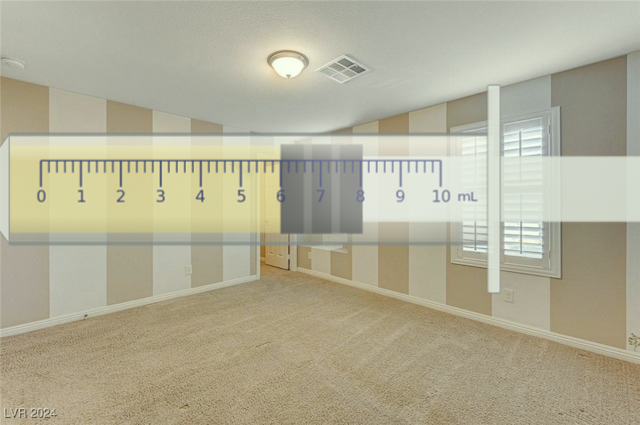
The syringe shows 6 mL
